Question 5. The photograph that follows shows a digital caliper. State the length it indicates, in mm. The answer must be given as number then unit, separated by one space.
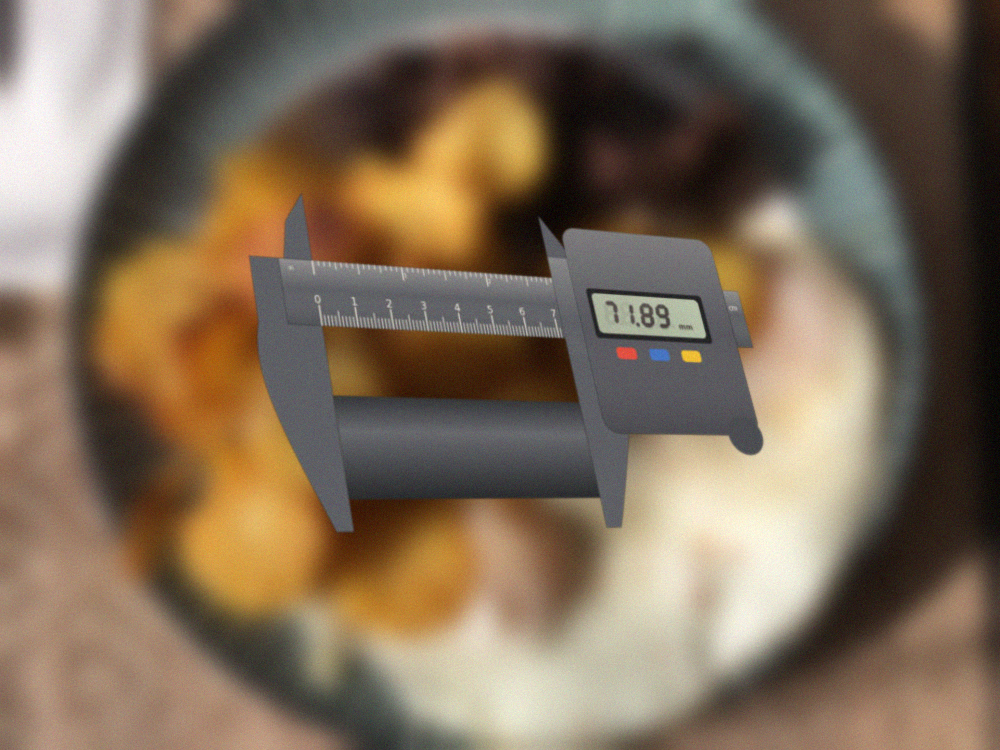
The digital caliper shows 71.89 mm
